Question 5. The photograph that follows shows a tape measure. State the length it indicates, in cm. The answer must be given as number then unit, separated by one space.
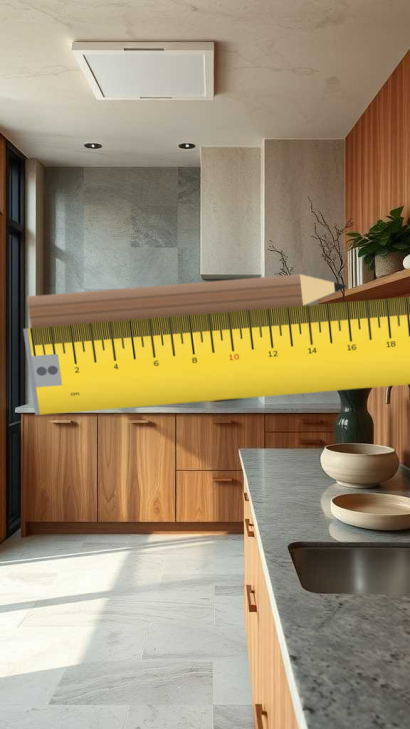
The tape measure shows 16 cm
